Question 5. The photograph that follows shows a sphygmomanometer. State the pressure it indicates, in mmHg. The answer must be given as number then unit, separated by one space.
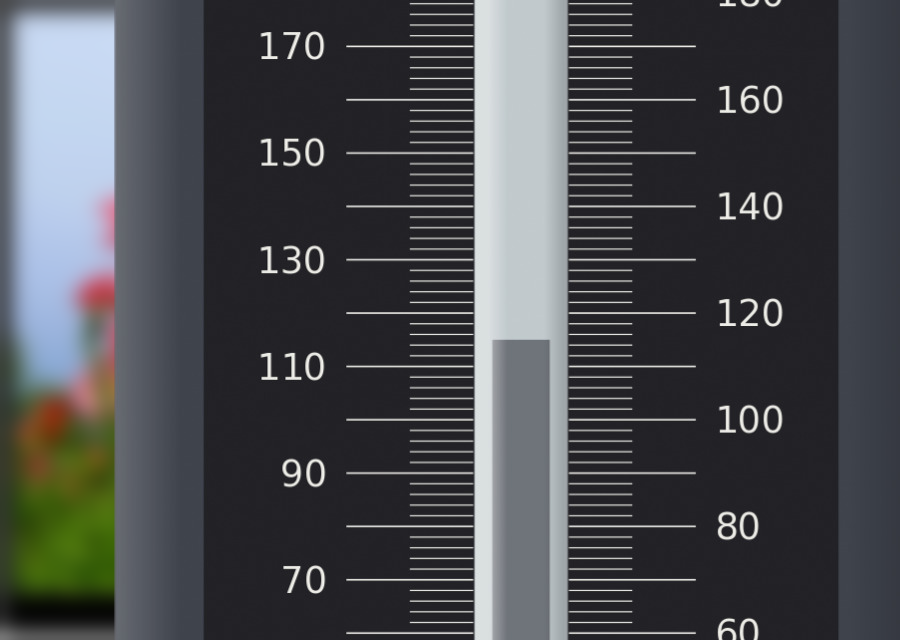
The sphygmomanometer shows 115 mmHg
